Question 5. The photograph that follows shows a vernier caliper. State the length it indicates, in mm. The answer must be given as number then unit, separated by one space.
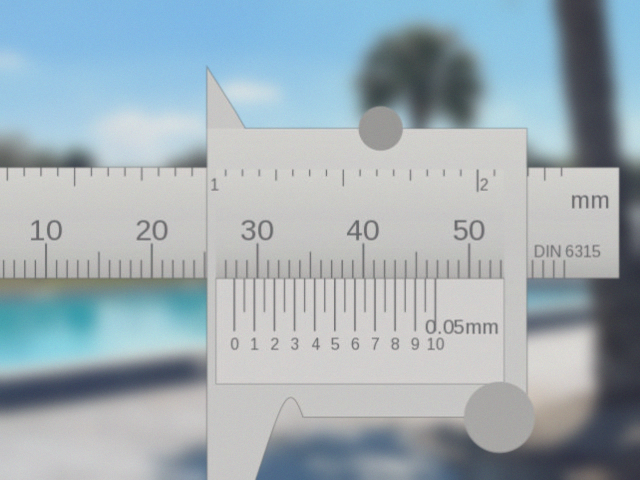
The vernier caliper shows 27.8 mm
